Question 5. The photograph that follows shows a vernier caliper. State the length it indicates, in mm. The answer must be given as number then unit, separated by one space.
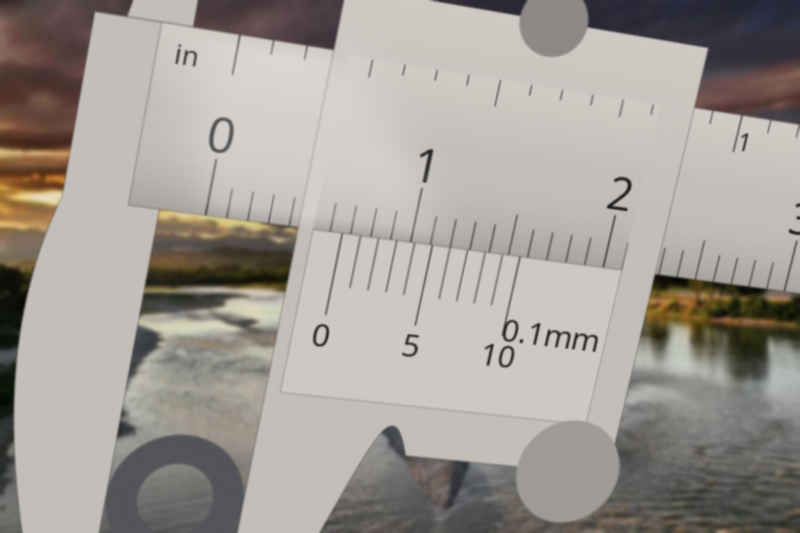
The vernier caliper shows 6.6 mm
